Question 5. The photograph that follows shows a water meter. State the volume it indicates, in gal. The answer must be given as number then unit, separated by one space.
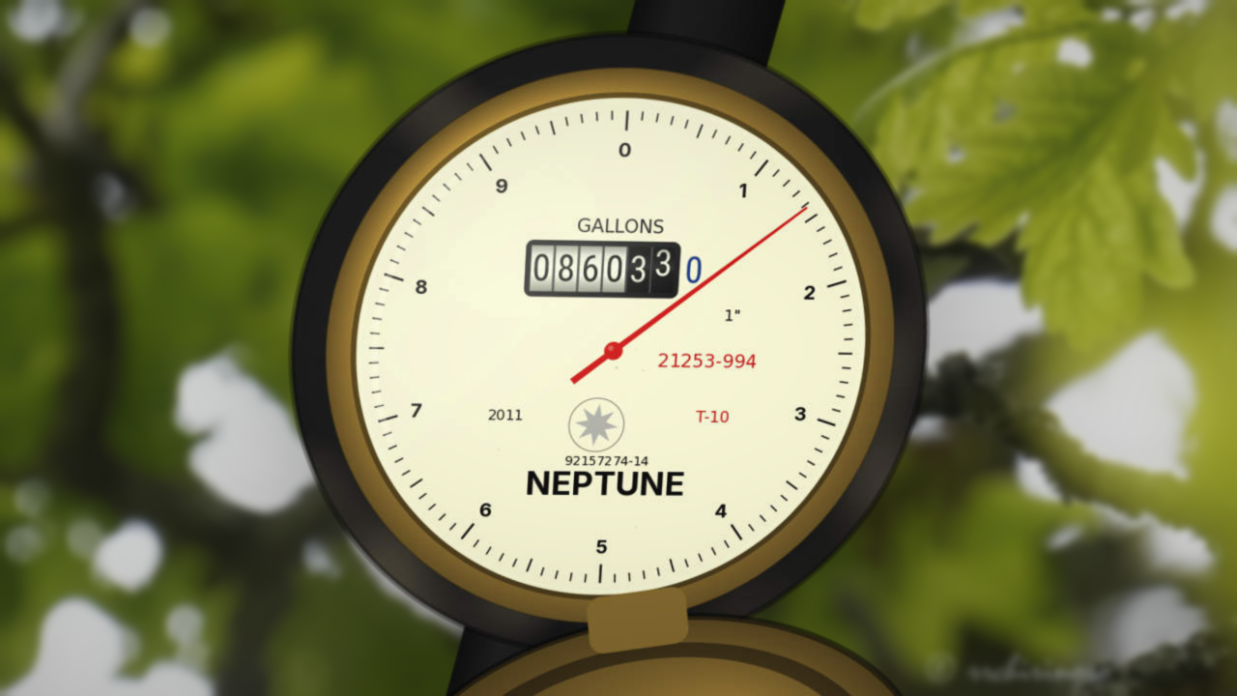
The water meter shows 860331.4 gal
